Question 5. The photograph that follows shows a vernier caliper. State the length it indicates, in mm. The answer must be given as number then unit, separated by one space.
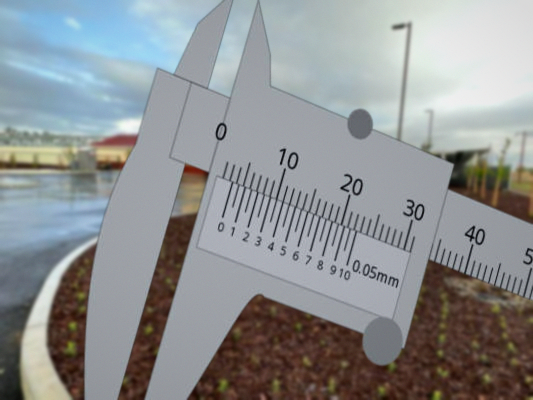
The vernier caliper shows 3.4 mm
